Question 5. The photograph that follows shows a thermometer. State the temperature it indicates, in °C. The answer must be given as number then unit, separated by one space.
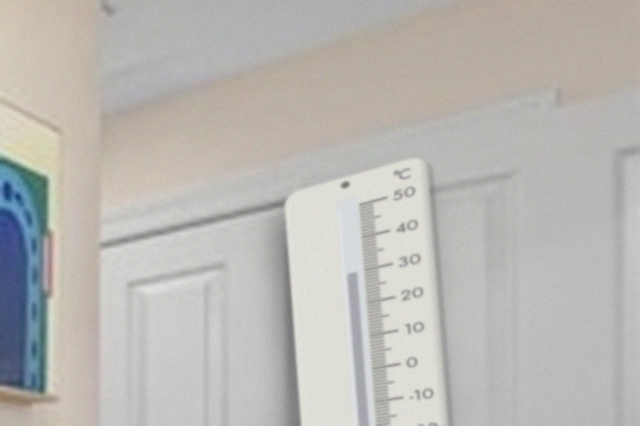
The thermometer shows 30 °C
